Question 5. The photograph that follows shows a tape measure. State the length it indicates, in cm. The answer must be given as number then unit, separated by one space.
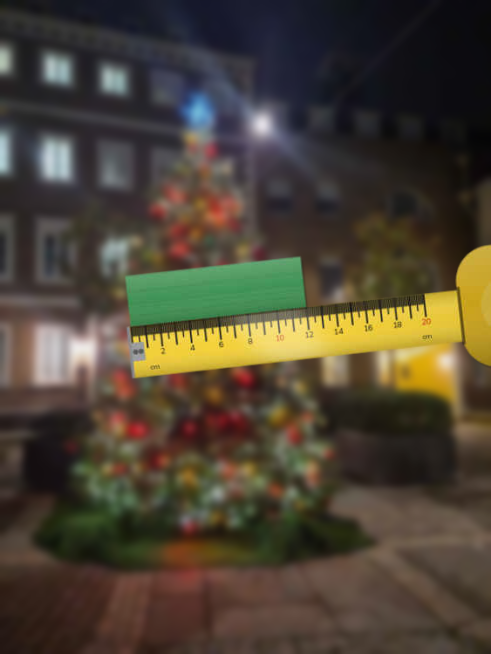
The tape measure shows 12 cm
